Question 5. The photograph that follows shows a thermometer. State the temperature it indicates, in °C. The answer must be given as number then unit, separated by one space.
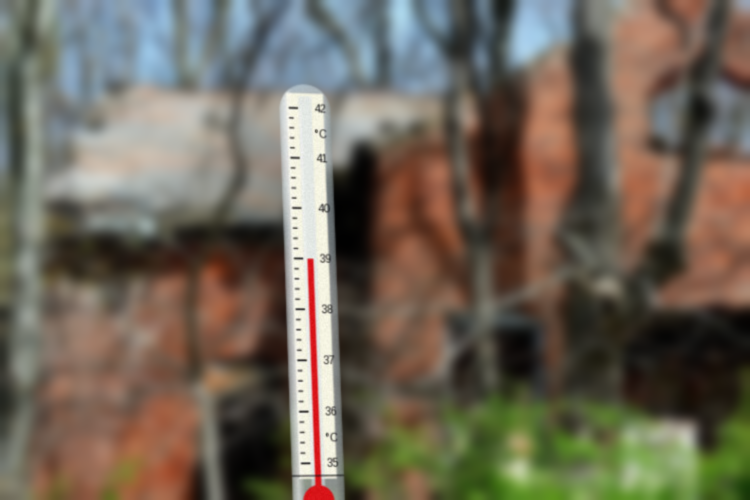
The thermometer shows 39 °C
